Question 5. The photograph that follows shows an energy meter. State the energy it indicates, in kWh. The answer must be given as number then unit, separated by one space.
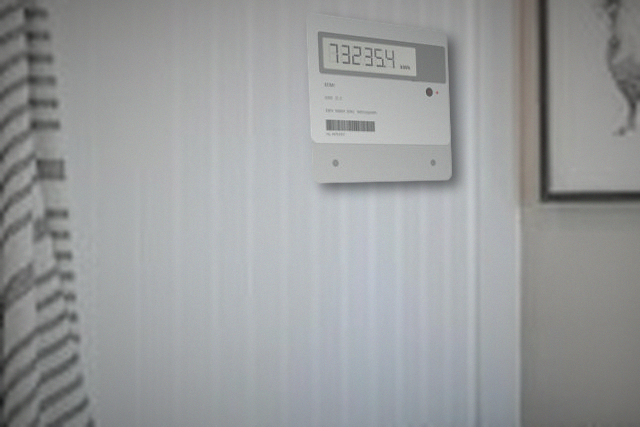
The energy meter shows 73235.4 kWh
